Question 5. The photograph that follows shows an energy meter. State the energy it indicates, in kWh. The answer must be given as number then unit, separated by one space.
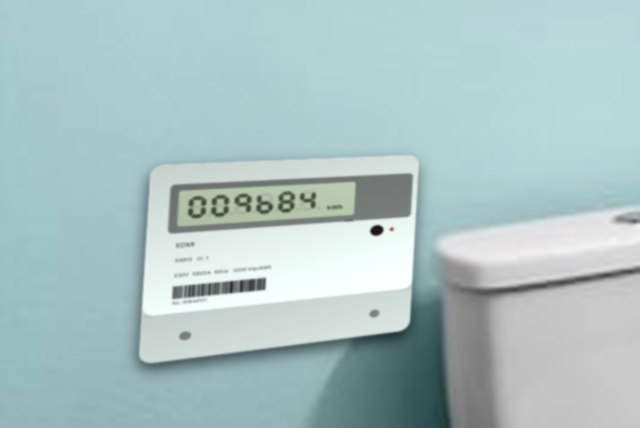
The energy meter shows 9684 kWh
